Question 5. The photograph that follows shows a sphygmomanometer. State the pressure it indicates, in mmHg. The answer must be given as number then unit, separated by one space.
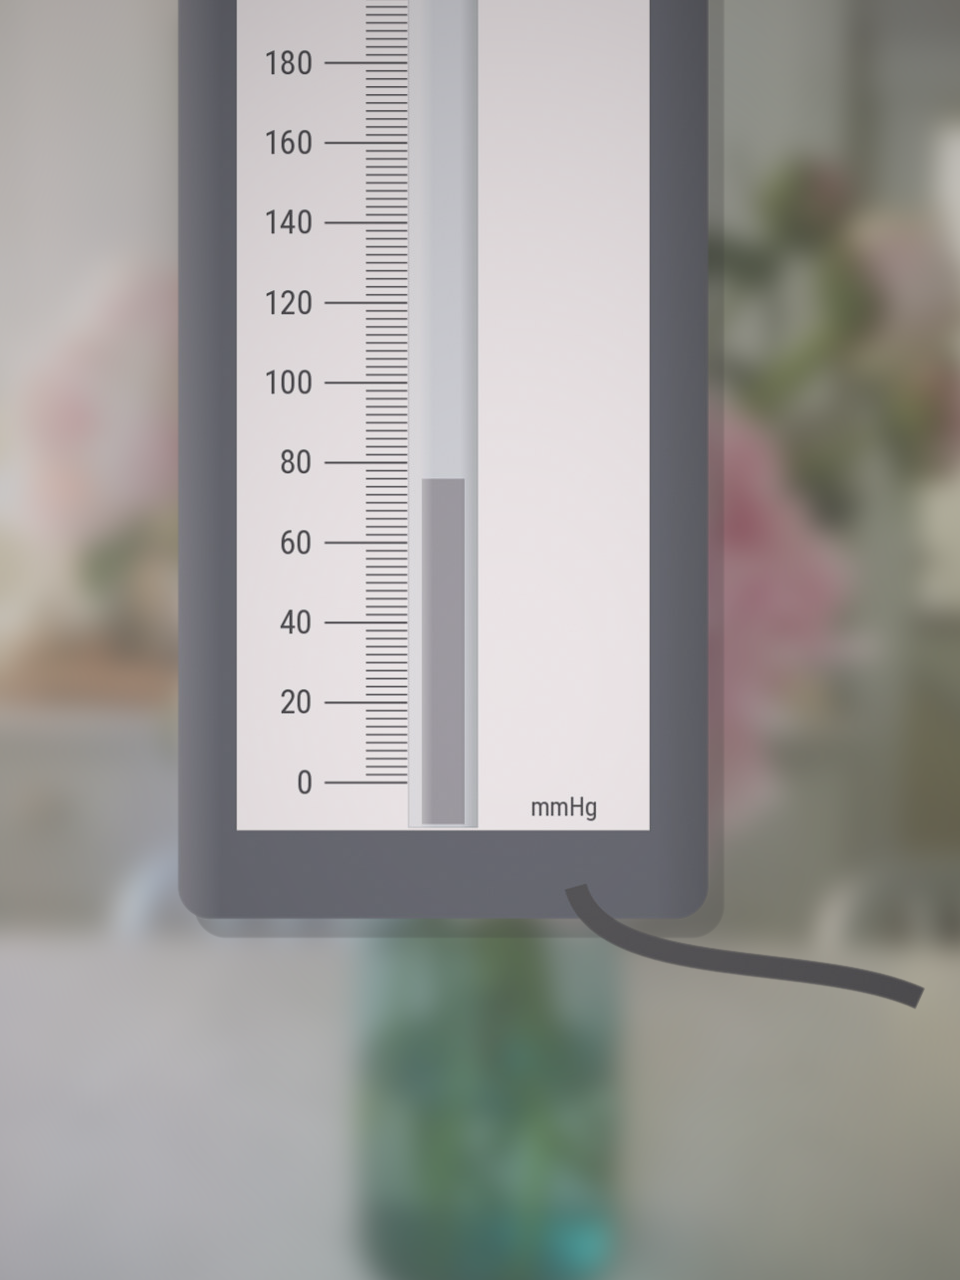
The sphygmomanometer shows 76 mmHg
